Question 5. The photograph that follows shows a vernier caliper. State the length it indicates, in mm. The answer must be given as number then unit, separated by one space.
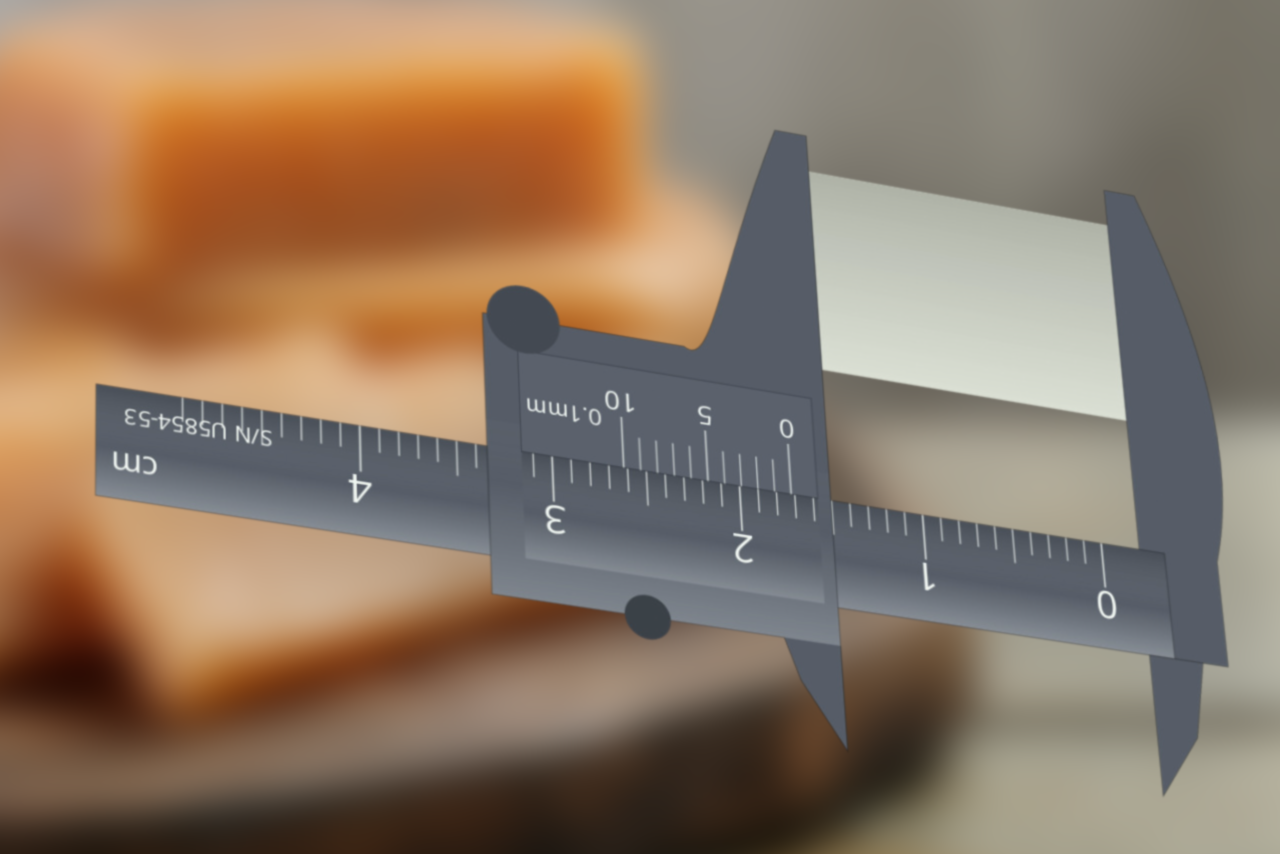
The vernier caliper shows 17.2 mm
